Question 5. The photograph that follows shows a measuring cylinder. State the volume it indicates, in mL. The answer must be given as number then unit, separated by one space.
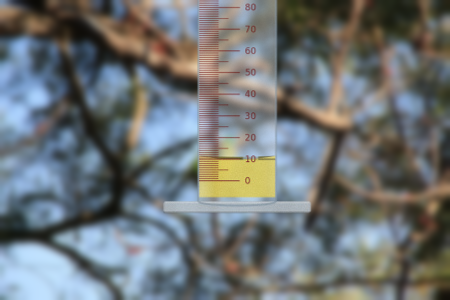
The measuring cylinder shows 10 mL
